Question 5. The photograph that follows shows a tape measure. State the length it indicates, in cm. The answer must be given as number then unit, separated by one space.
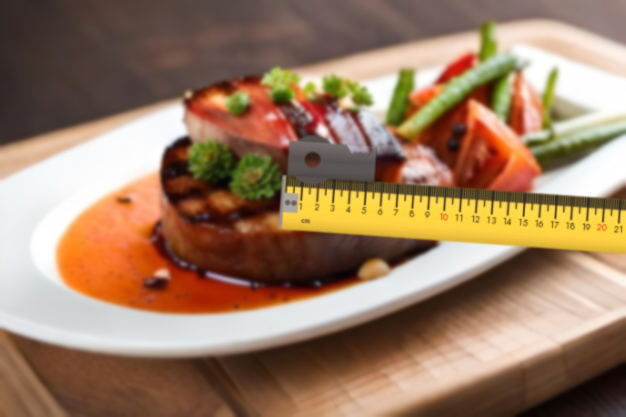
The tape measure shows 5.5 cm
